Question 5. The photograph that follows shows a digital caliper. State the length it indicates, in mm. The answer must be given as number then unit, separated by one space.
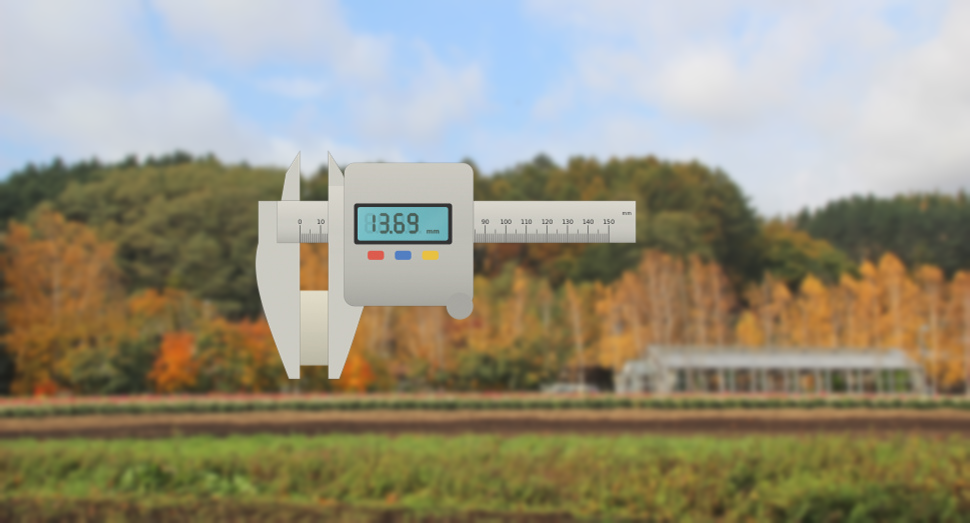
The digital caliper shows 13.69 mm
